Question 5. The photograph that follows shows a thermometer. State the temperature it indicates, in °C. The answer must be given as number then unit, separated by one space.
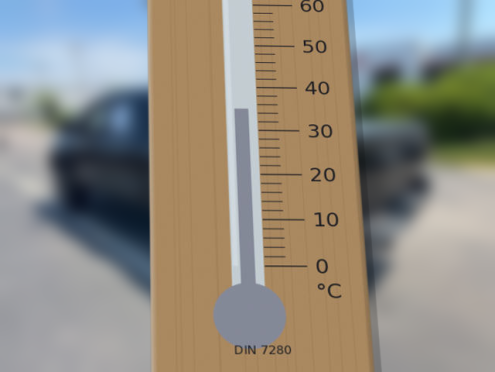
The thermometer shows 35 °C
